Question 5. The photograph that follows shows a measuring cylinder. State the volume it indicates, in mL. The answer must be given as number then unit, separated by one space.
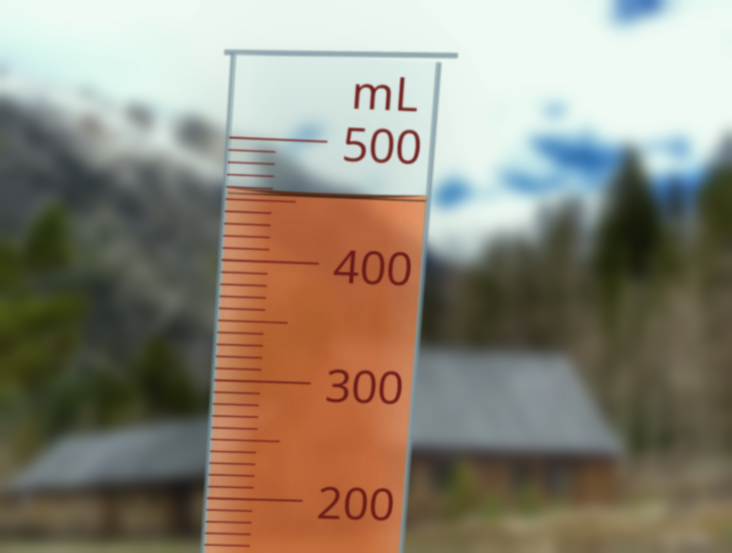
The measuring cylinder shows 455 mL
